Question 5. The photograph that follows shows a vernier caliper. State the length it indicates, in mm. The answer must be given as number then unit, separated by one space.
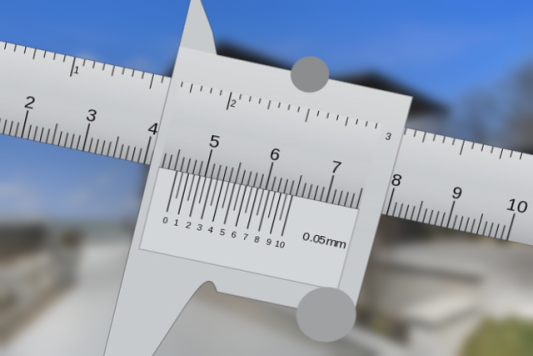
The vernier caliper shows 45.4 mm
